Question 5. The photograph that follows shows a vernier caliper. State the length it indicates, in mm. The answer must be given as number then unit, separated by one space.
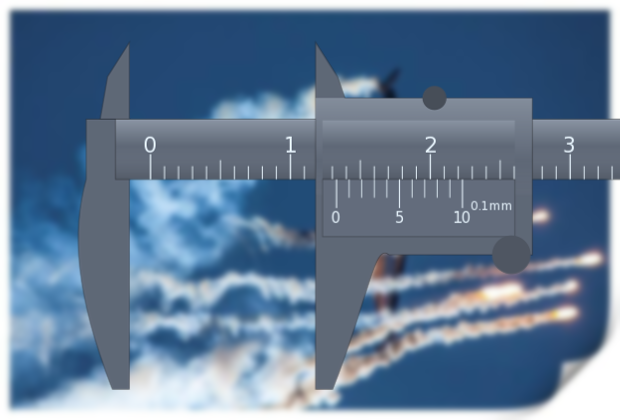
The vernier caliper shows 13.3 mm
